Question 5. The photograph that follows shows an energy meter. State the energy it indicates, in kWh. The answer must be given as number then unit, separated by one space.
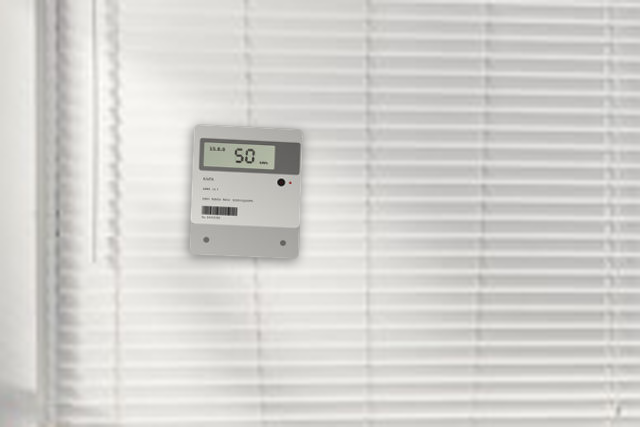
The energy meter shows 50 kWh
